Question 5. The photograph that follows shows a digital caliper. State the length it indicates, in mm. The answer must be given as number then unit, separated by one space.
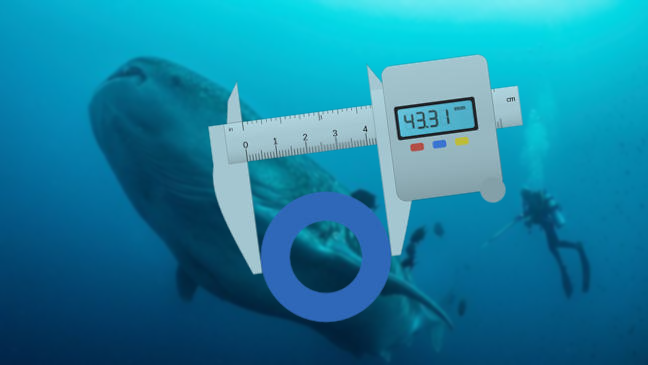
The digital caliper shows 43.31 mm
